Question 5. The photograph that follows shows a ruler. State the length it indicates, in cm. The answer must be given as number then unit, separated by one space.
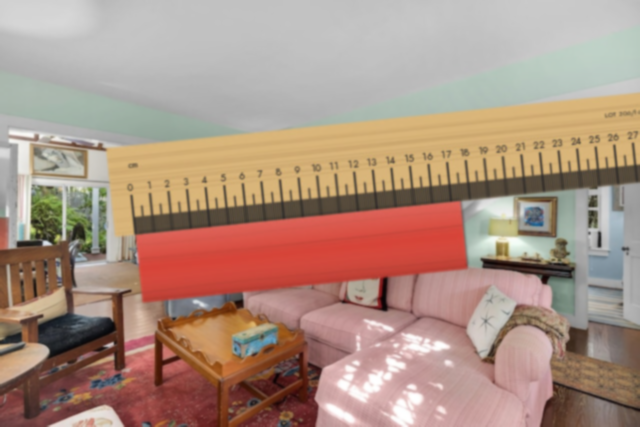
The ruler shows 17.5 cm
